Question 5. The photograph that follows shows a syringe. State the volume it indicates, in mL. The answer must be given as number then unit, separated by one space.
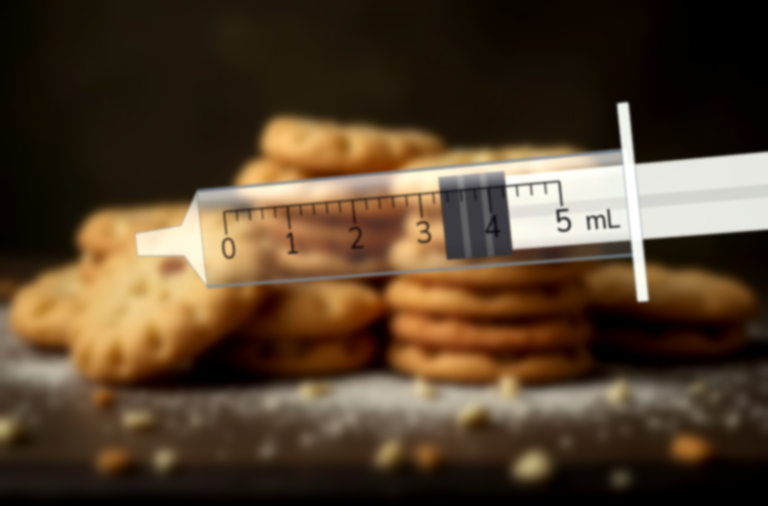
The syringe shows 3.3 mL
